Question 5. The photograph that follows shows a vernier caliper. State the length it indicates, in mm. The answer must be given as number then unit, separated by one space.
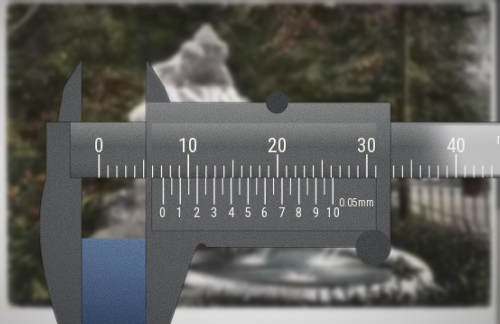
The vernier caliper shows 7.2 mm
